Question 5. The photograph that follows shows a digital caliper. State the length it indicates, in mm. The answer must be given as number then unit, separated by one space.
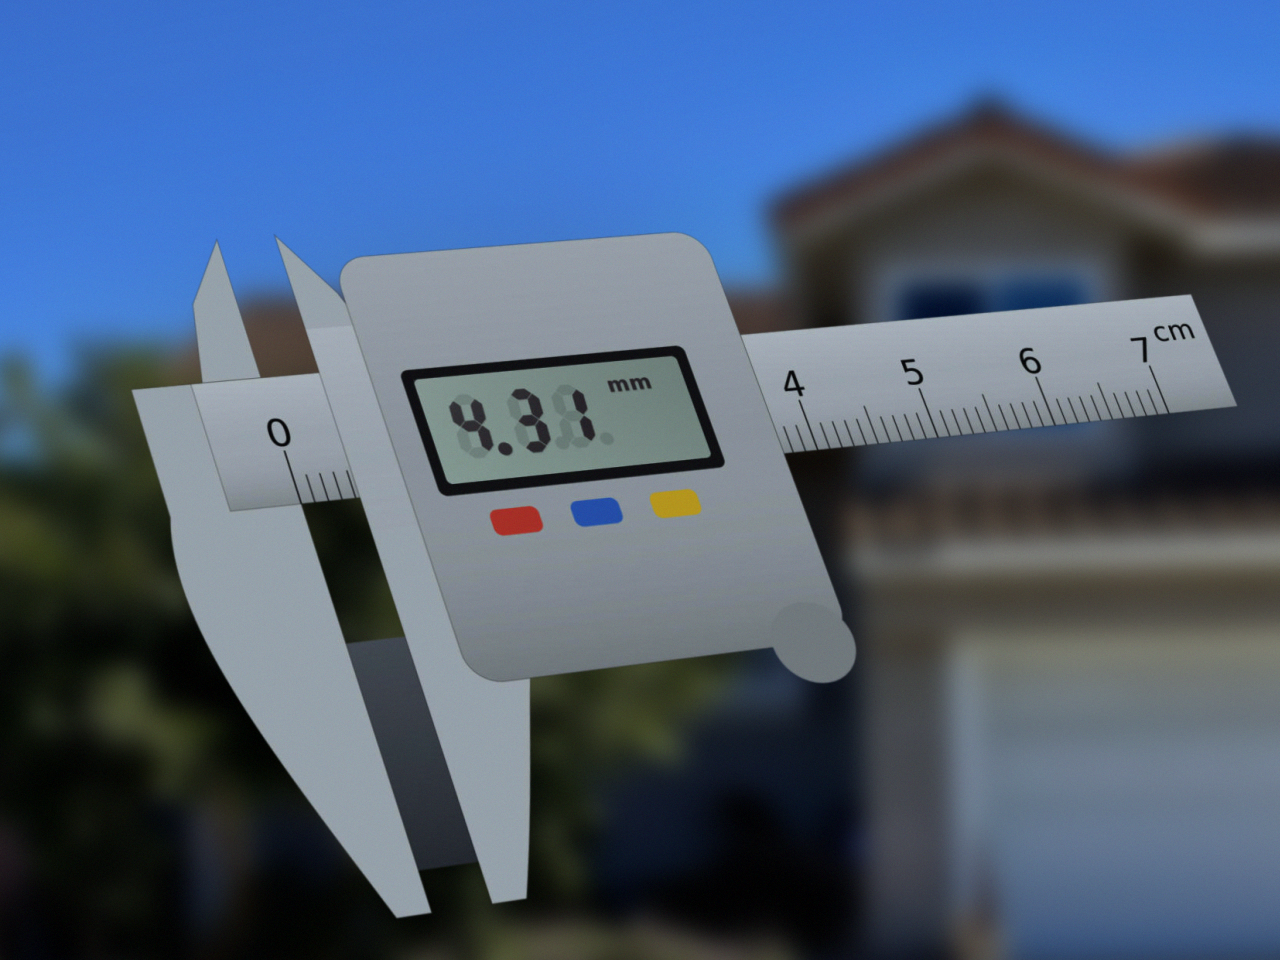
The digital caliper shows 4.31 mm
